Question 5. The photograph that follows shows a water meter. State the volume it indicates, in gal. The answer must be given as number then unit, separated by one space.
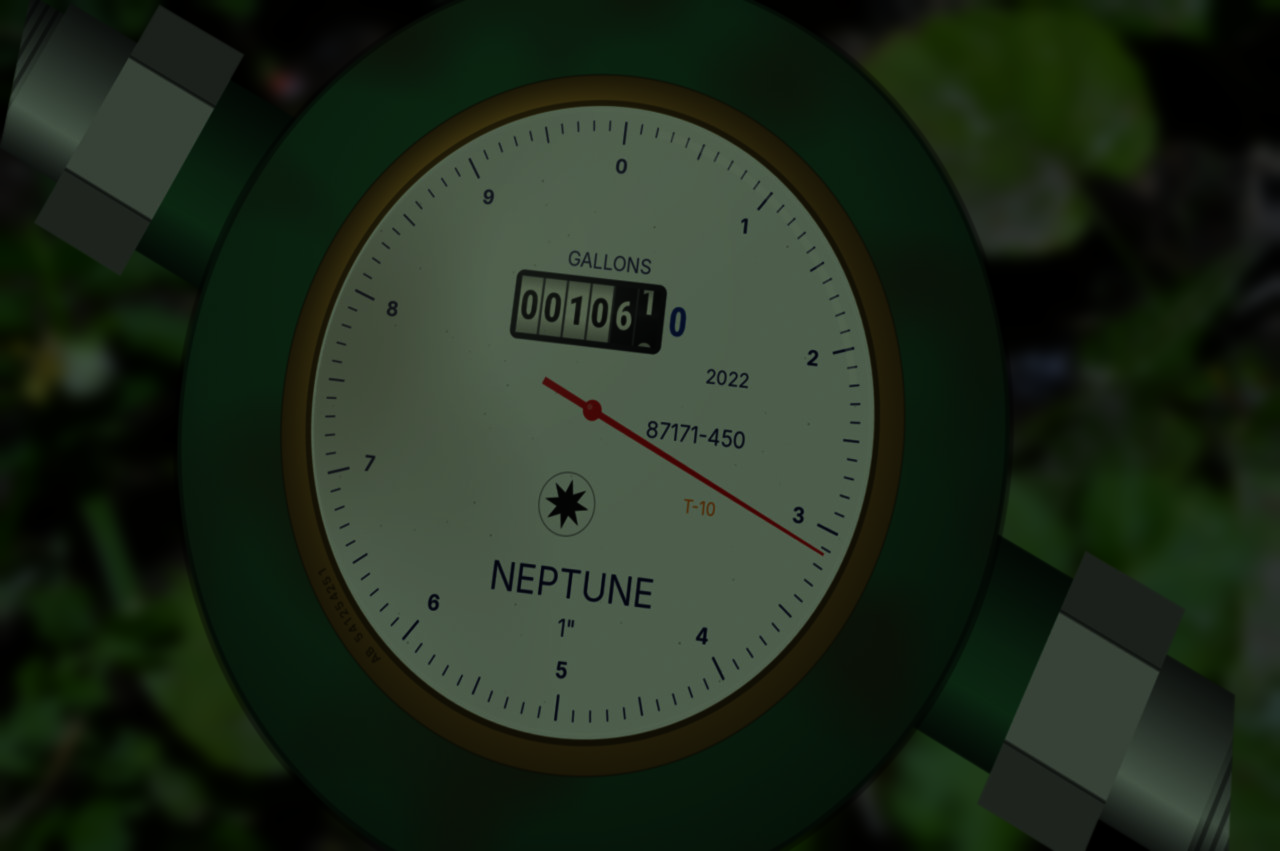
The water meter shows 10613.1 gal
